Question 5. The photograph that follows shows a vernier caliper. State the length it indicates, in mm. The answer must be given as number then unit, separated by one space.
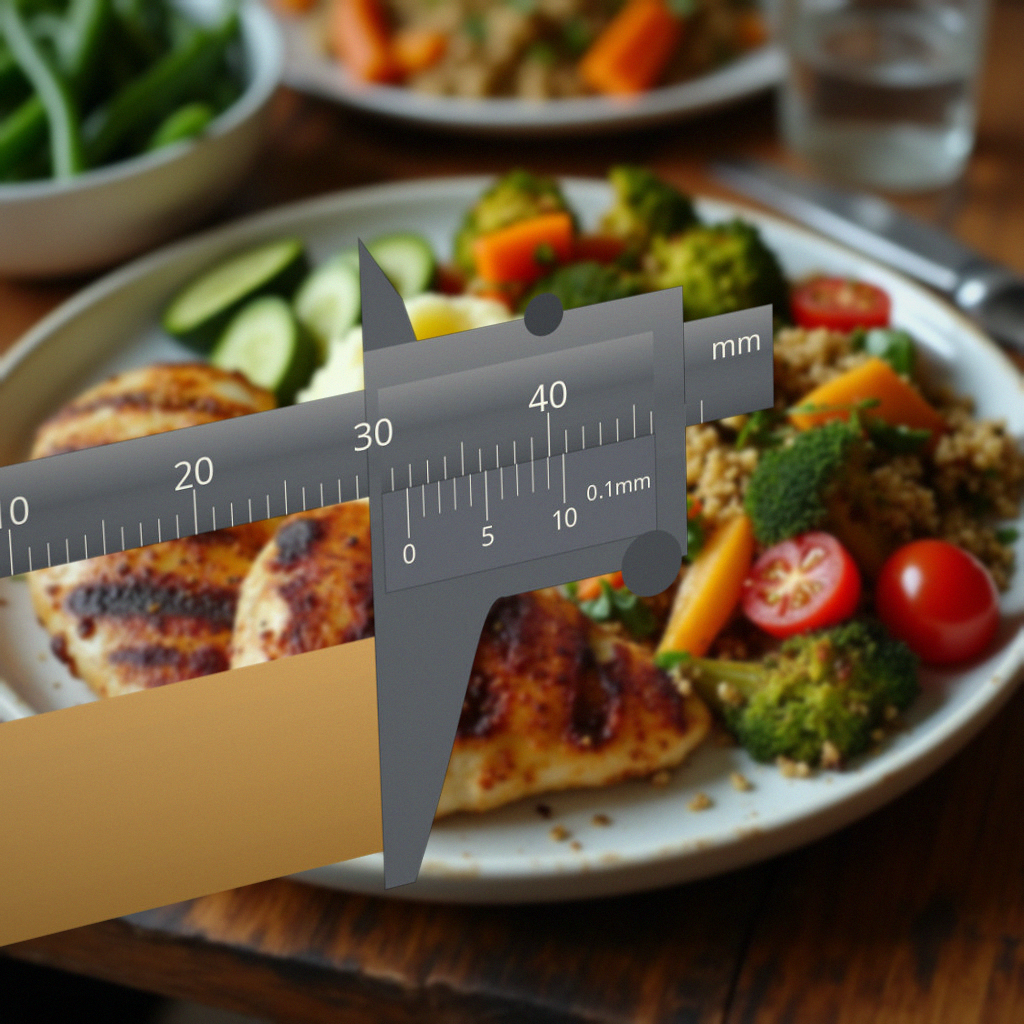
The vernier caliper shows 31.8 mm
